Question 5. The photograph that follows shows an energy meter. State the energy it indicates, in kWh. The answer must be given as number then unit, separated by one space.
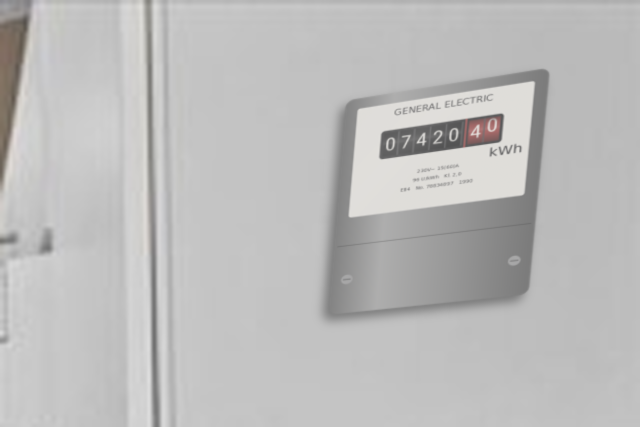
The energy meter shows 7420.40 kWh
